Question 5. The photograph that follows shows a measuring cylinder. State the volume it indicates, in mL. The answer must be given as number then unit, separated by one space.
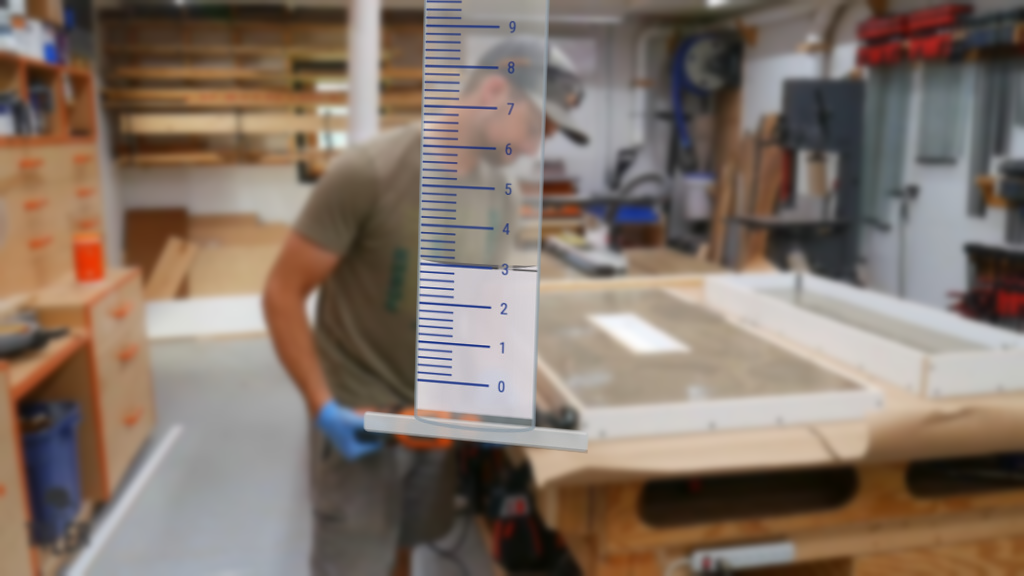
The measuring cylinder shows 3 mL
